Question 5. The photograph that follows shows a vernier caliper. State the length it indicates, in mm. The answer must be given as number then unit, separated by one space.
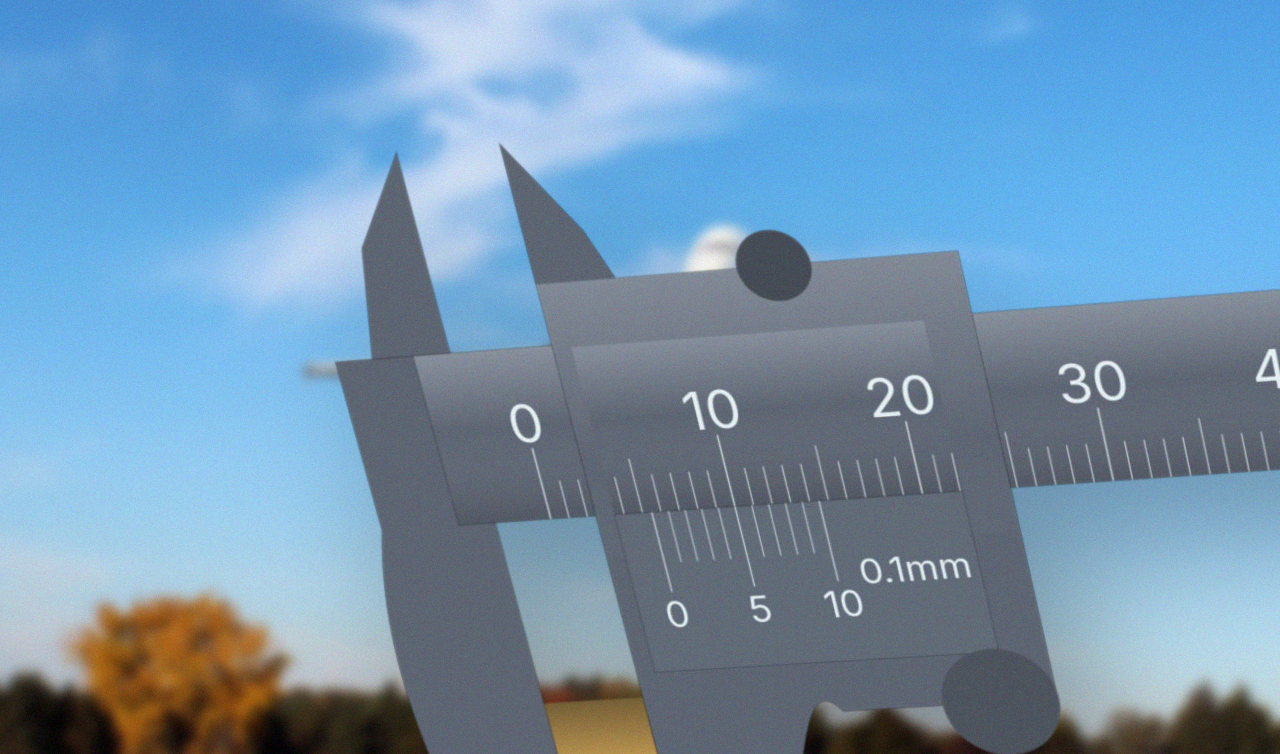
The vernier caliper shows 5.5 mm
